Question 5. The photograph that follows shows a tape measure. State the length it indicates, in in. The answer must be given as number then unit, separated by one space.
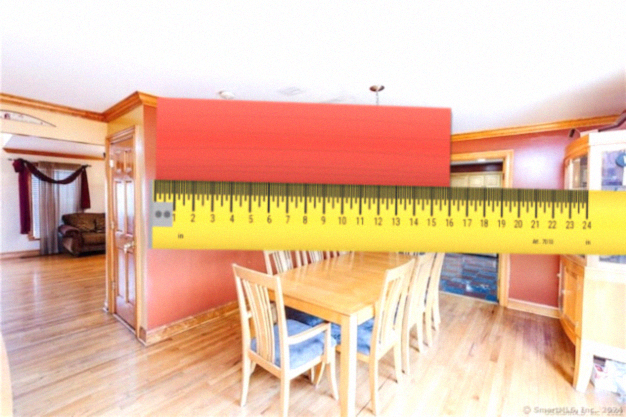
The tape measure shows 16 in
